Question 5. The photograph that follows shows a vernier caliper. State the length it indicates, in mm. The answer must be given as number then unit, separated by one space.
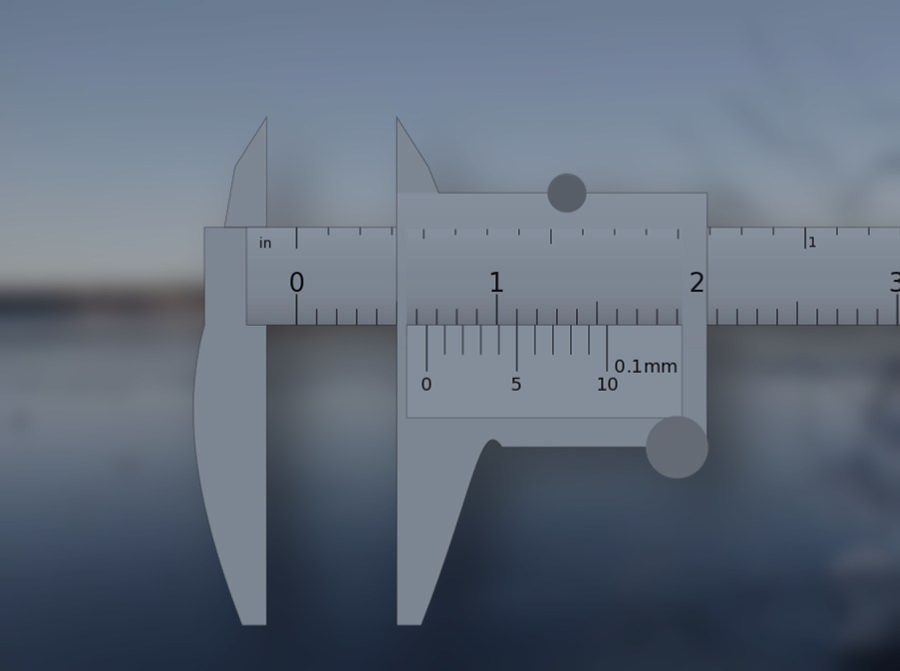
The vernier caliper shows 6.5 mm
